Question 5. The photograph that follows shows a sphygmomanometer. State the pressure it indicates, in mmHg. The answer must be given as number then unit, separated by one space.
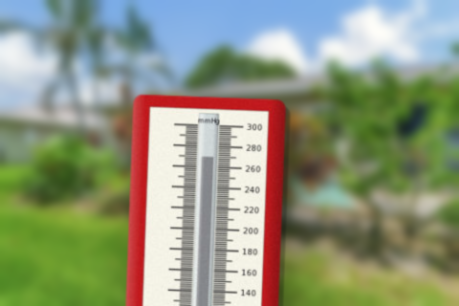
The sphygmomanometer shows 270 mmHg
